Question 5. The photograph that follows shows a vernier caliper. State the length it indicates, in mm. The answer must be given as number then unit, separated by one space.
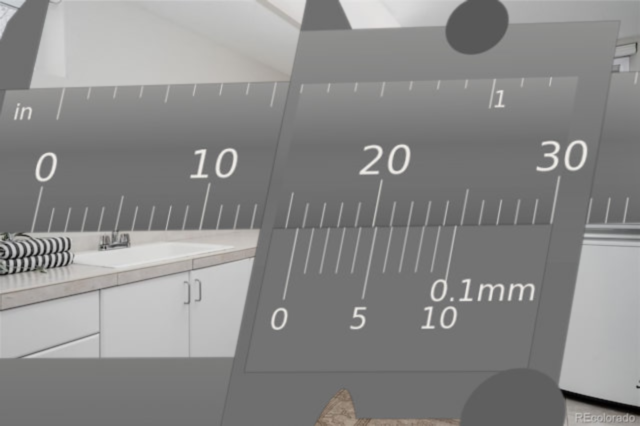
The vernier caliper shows 15.7 mm
